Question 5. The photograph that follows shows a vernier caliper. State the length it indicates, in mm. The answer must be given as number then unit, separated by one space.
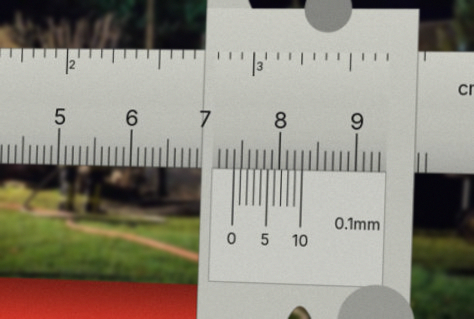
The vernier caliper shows 74.0 mm
